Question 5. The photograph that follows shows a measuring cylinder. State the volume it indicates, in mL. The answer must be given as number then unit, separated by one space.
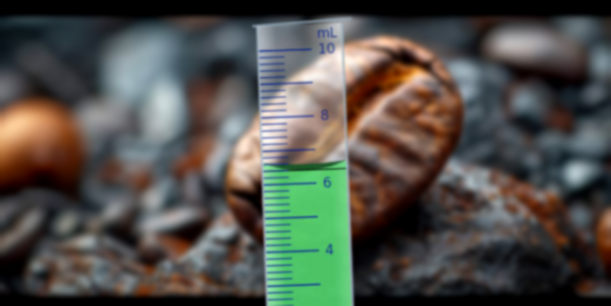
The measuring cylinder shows 6.4 mL
